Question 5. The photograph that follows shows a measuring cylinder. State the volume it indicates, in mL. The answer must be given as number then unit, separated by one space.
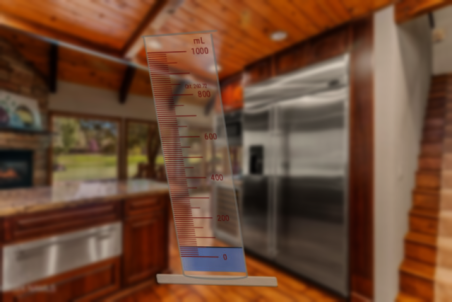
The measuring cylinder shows 50 mL
